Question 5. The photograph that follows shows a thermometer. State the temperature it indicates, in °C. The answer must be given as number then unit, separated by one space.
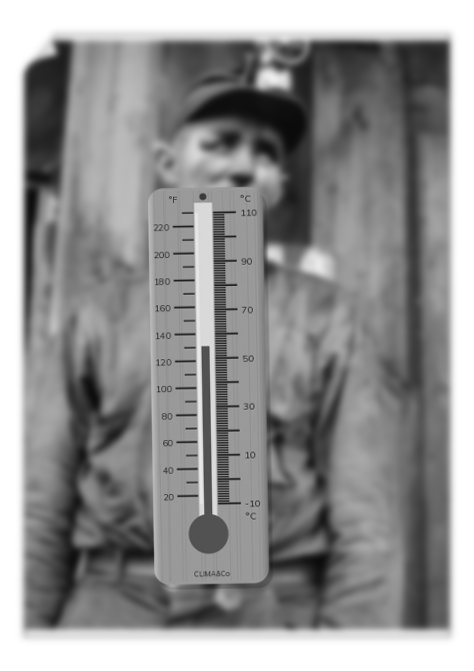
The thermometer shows 55 °C
